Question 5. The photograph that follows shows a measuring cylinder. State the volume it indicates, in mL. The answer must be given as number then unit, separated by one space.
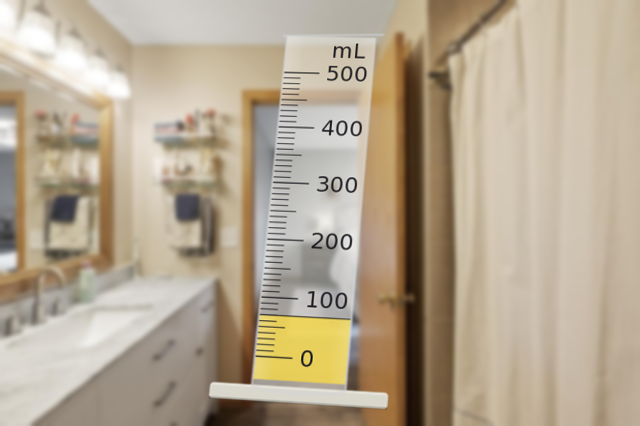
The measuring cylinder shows 70 mL
